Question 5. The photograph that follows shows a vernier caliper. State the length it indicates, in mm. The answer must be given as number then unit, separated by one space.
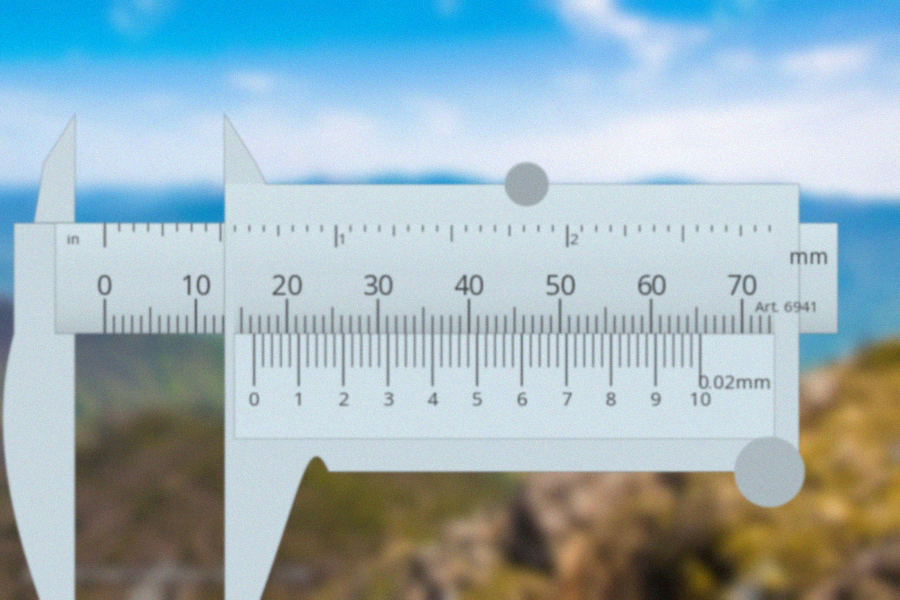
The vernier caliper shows 16.4 mm
